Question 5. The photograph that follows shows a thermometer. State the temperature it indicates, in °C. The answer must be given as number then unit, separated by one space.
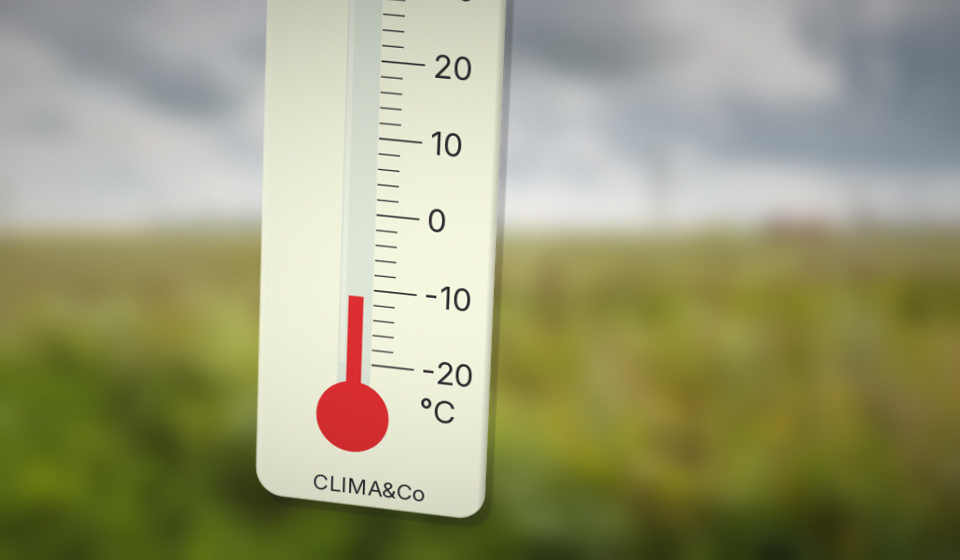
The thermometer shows -11 °C
